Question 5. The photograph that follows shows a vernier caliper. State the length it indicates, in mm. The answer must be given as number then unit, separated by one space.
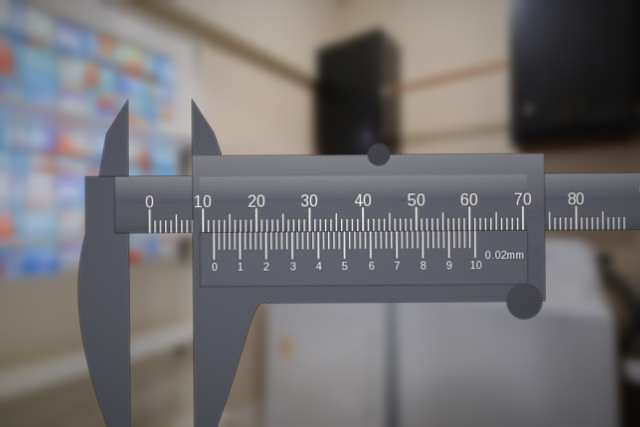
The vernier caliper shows 12.0 mm
